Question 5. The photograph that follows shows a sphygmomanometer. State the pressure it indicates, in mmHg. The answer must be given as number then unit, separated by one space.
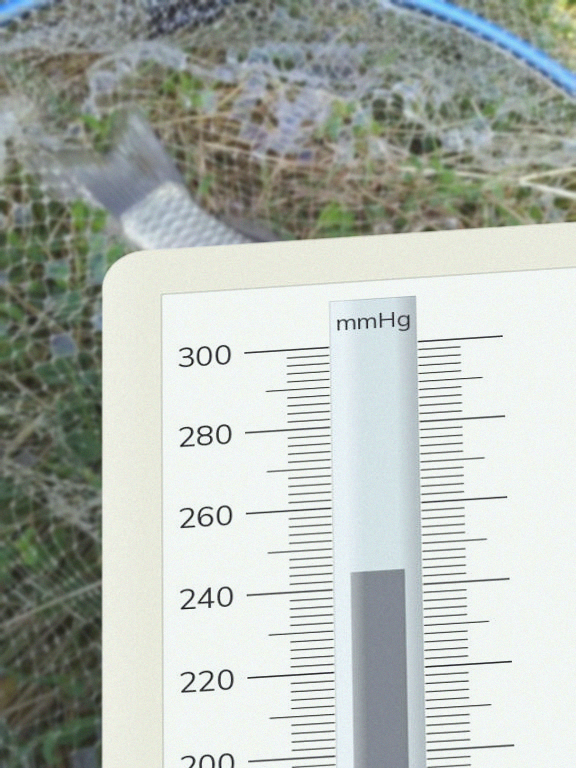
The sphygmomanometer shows 244 mmHg
